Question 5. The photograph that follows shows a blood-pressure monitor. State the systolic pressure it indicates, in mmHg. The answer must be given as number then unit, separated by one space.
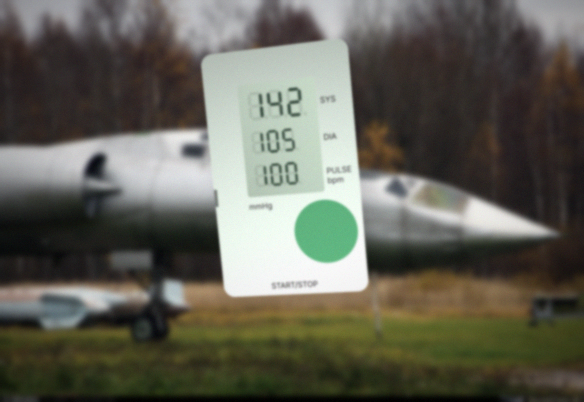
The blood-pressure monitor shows 142 mmHg
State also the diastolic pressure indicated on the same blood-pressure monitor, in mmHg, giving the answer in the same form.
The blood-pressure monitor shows 105 mmHg
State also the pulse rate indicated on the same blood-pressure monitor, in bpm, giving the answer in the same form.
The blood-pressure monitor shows 100 bpm
